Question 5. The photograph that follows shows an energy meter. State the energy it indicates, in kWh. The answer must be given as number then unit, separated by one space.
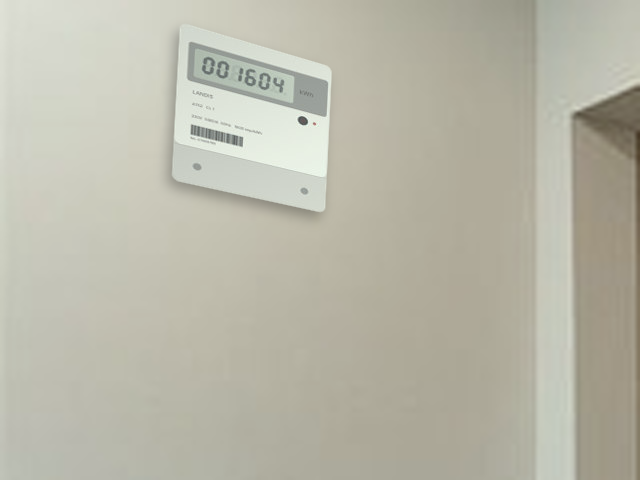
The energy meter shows 1604 kWh
